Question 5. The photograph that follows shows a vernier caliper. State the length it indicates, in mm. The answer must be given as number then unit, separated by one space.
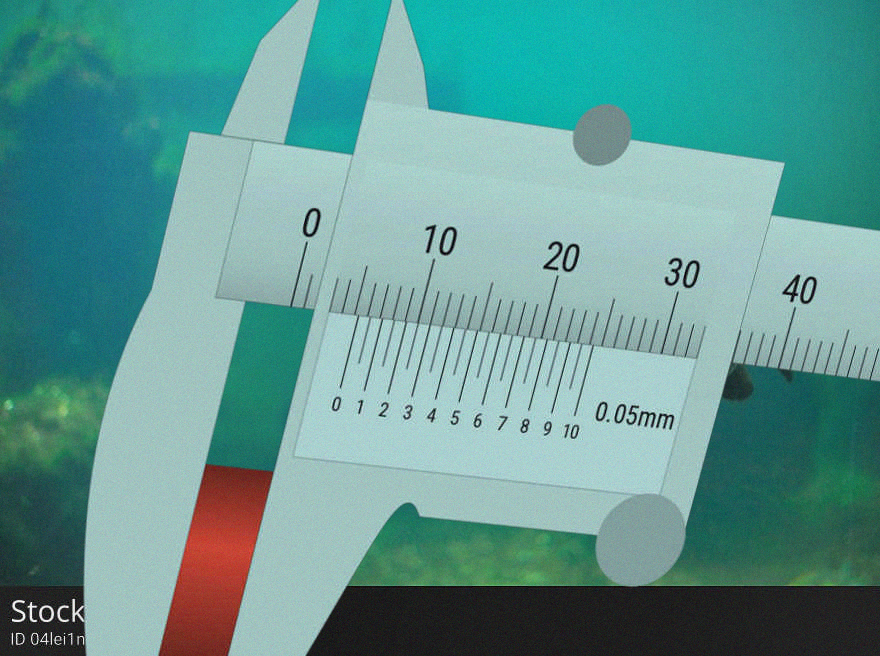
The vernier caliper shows 5.3 mm
